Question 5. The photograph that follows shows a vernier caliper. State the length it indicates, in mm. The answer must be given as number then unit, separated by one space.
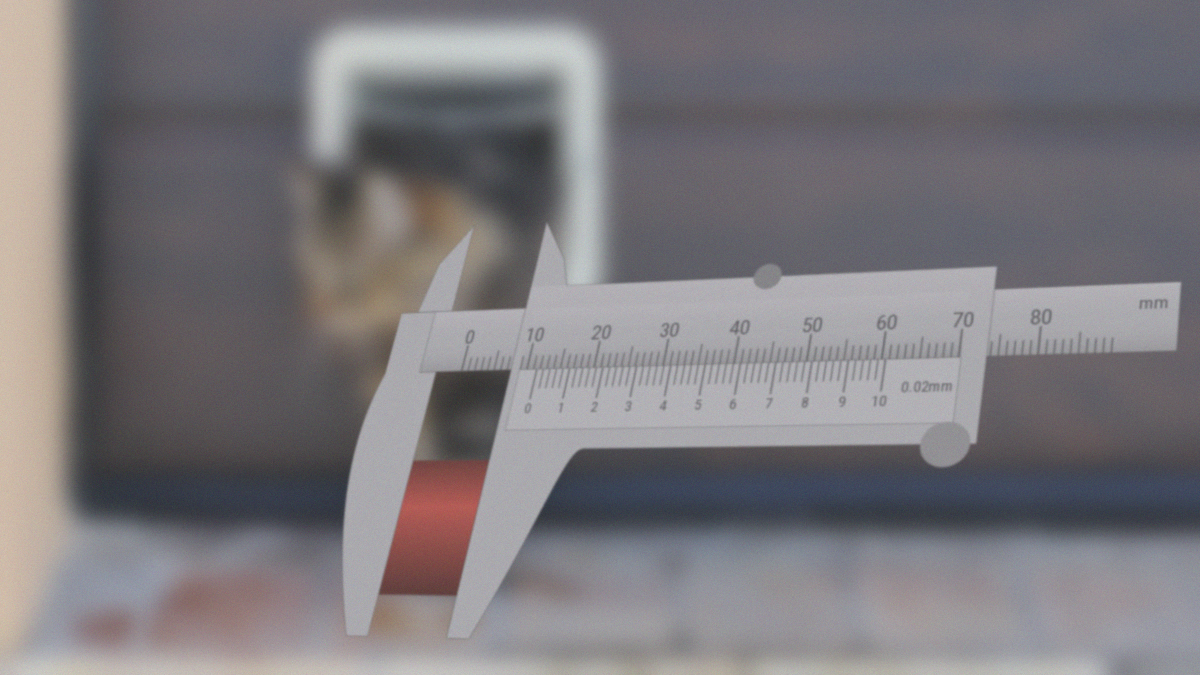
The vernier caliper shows 11.5 mm
